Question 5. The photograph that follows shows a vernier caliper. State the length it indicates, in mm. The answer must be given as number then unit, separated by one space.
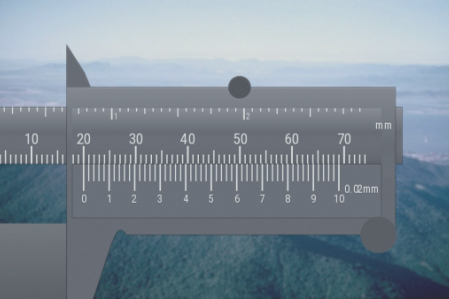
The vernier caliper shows 20.0 mm
